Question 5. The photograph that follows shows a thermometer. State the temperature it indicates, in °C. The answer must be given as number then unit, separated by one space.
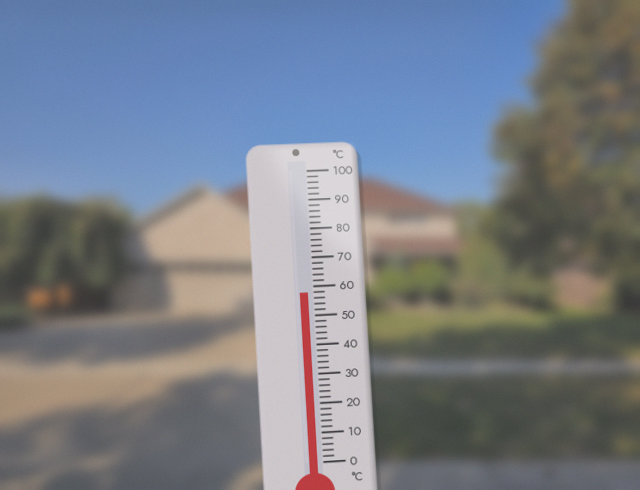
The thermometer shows 58 °C
